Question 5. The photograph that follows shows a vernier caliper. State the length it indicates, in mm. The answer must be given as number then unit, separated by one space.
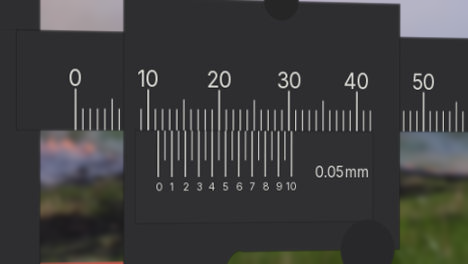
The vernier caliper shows 11.4 mm
